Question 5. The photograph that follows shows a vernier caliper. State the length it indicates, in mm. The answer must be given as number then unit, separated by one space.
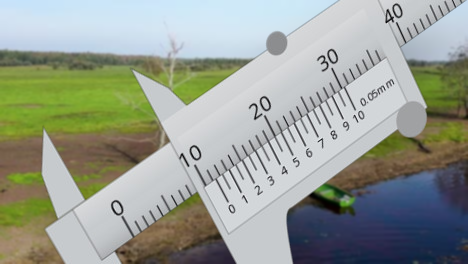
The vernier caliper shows 11.4 mm
